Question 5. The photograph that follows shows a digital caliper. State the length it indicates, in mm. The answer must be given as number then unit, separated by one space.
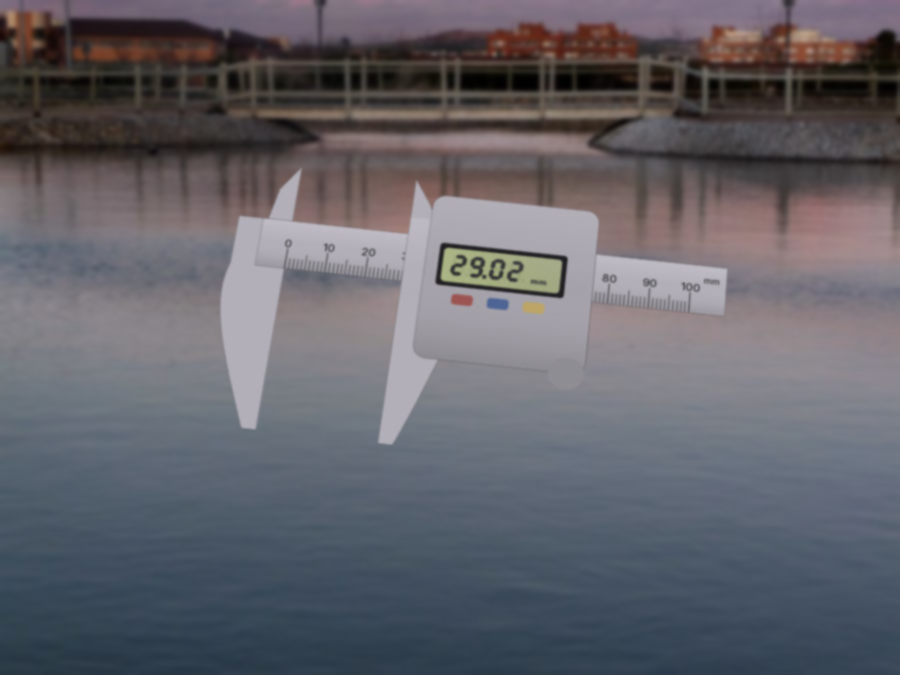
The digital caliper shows 29.02 mm
